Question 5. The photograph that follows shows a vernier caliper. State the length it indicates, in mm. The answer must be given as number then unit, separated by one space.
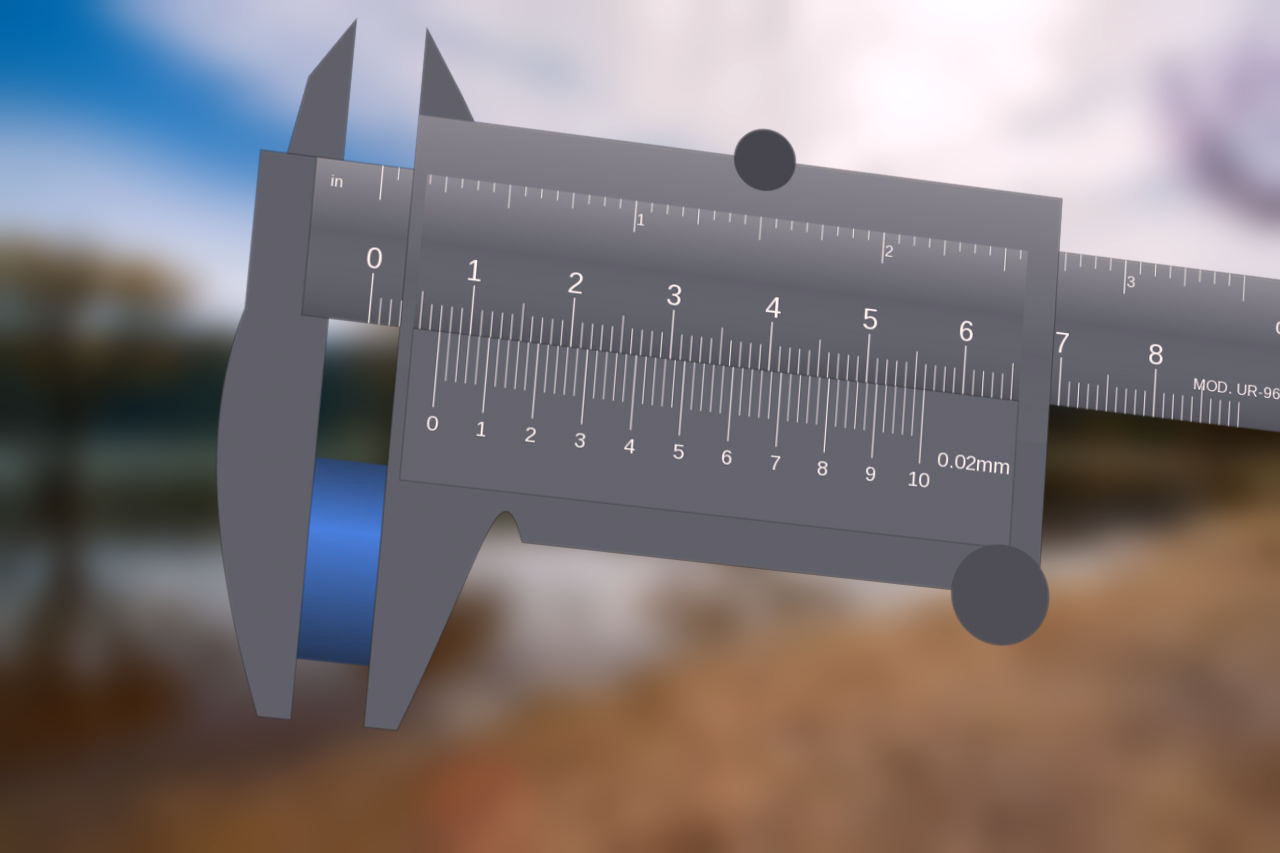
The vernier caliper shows 7.0 mm
